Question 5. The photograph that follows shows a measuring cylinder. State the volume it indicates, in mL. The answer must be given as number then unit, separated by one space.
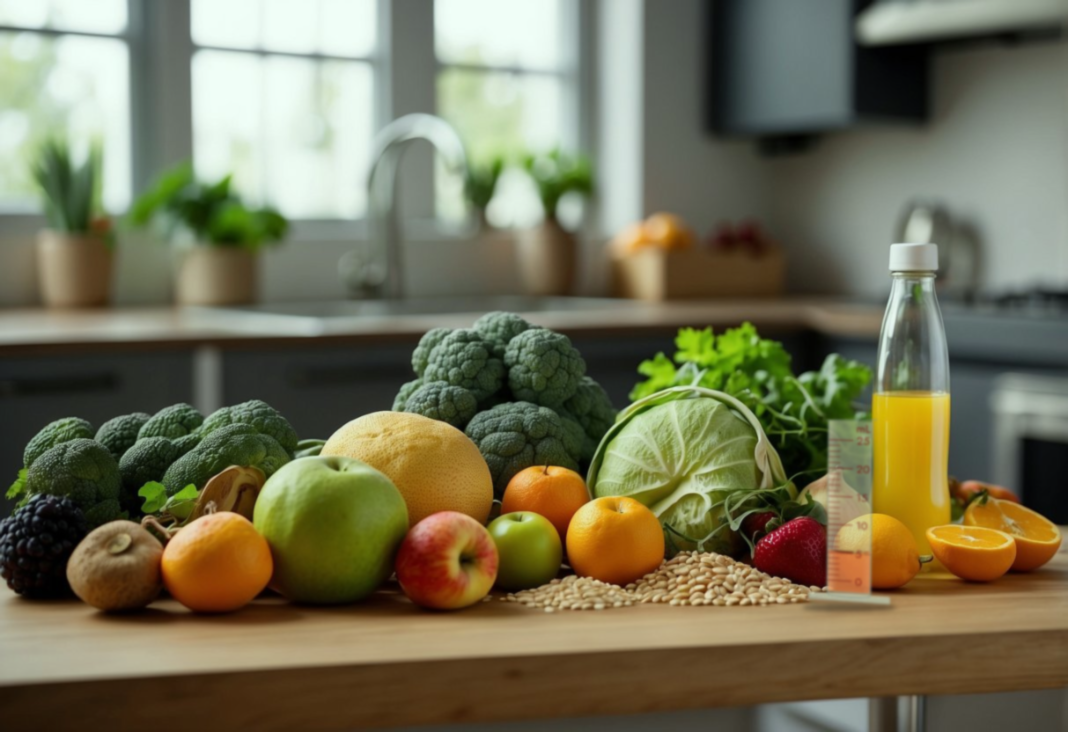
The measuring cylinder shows 5 mL
